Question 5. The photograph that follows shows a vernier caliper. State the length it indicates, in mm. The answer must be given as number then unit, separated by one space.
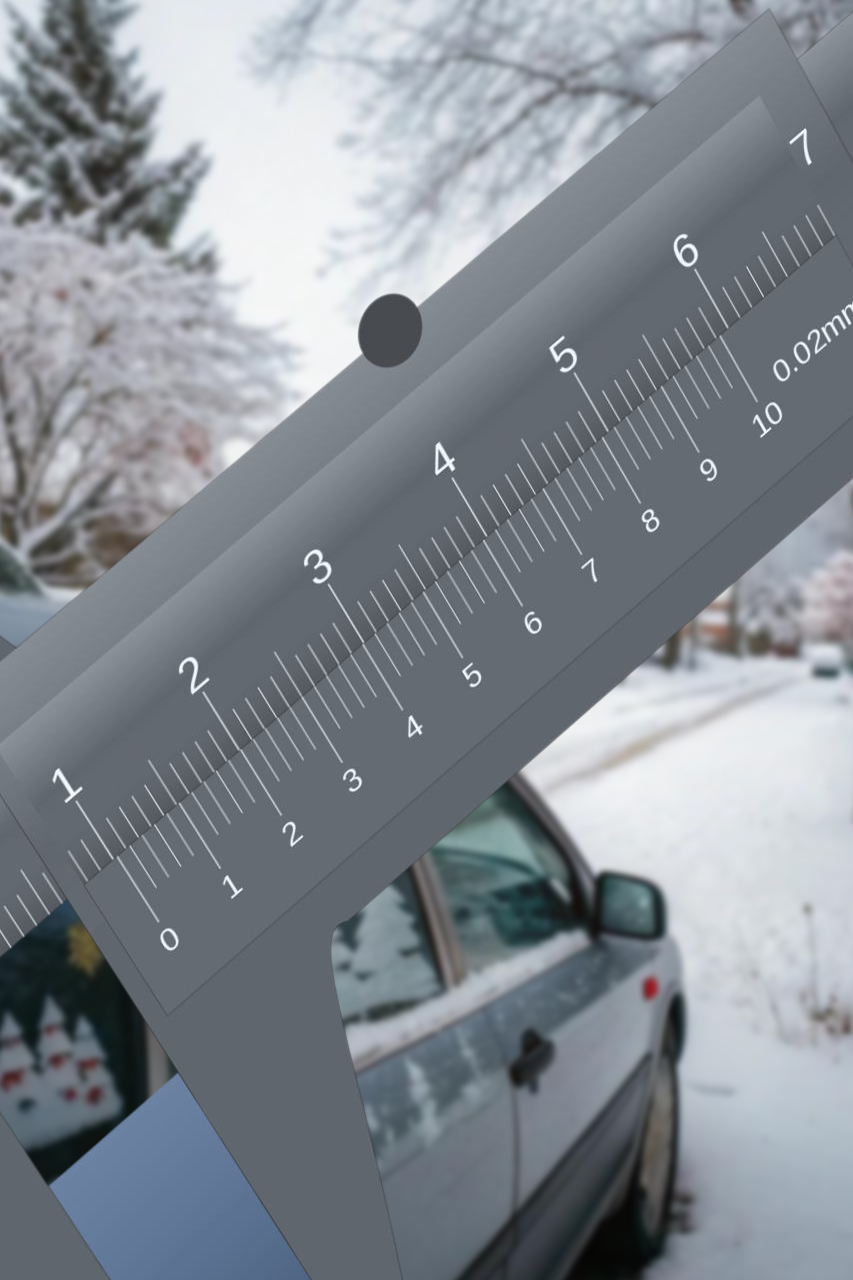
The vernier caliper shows 10.3 mm
